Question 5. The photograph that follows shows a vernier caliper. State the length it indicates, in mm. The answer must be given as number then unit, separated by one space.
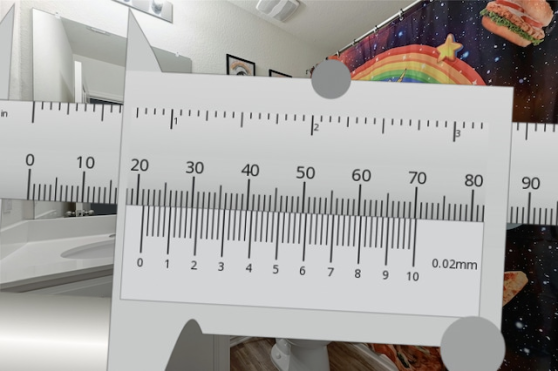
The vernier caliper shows 21.2 mm
